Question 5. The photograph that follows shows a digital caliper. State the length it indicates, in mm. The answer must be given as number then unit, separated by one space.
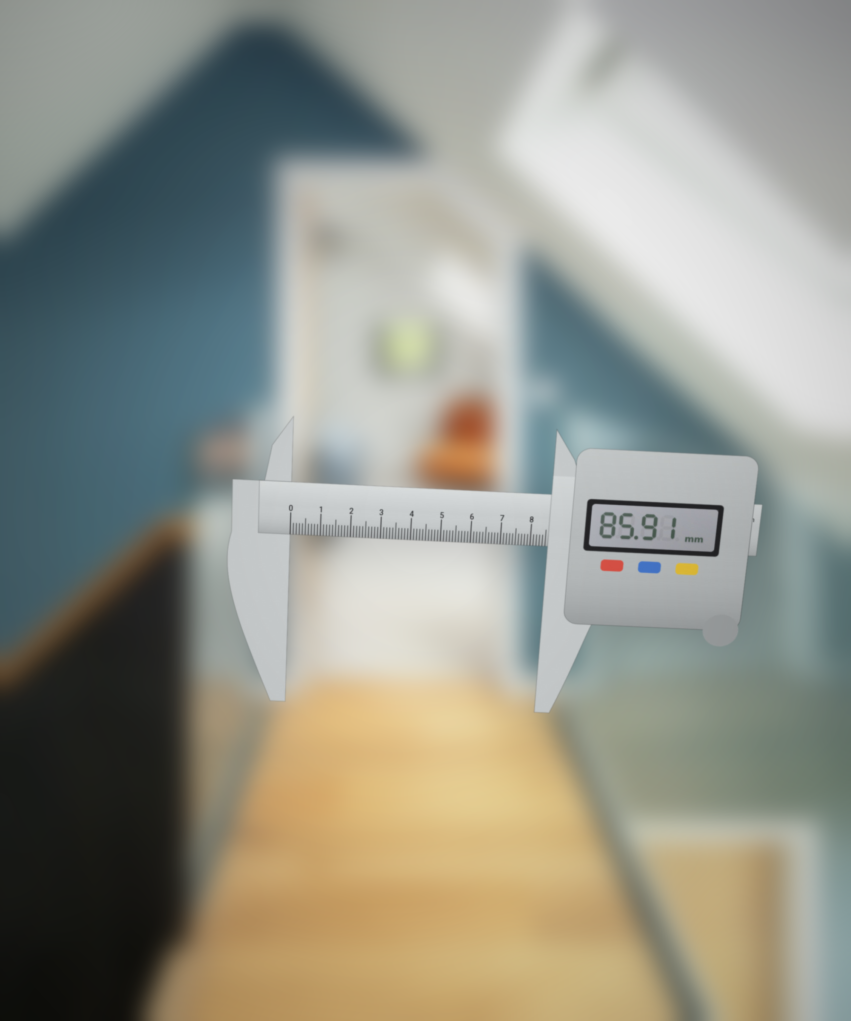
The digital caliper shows 85.91 mm
